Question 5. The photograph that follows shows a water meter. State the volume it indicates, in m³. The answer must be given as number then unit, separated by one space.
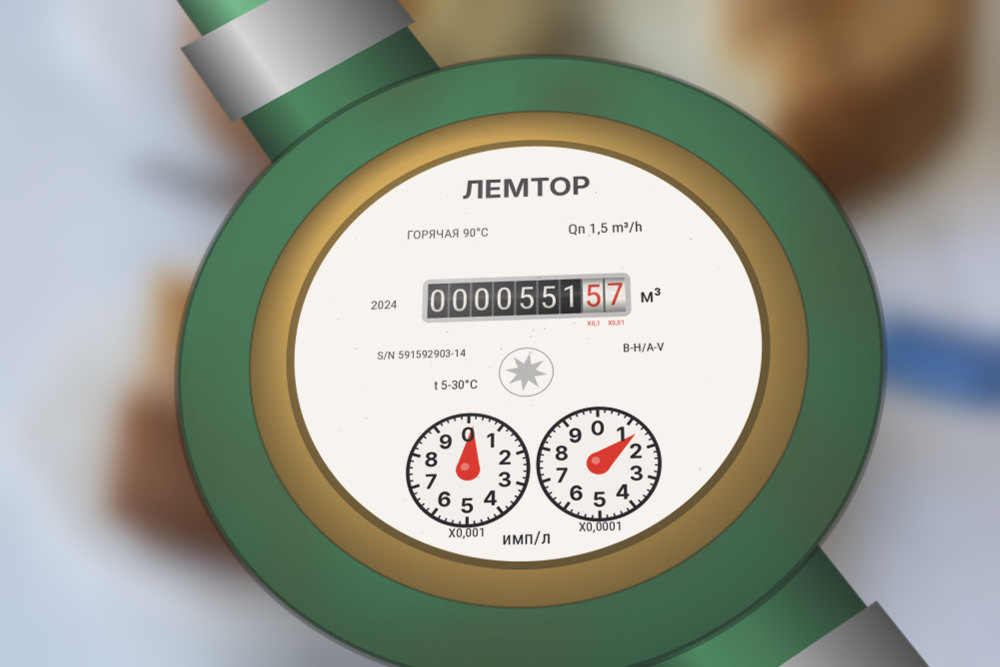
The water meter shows 551.5701 m³
